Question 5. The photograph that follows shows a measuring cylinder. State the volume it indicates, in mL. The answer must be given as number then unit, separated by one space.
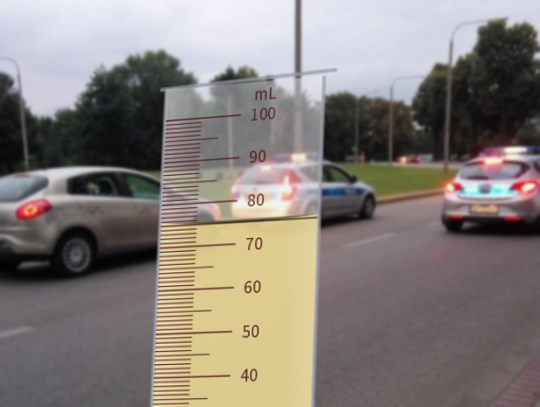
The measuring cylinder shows 75 mL
